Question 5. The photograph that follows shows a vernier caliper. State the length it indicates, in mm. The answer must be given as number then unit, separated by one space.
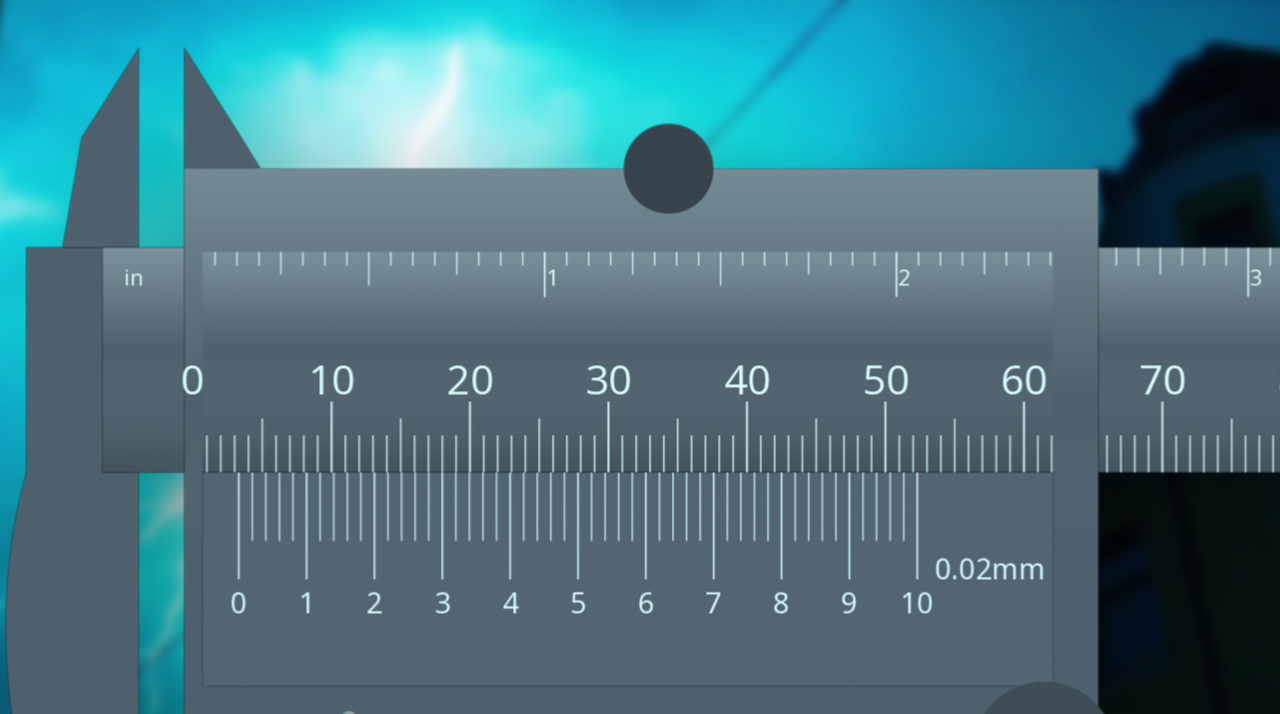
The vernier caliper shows 3.3 mm
